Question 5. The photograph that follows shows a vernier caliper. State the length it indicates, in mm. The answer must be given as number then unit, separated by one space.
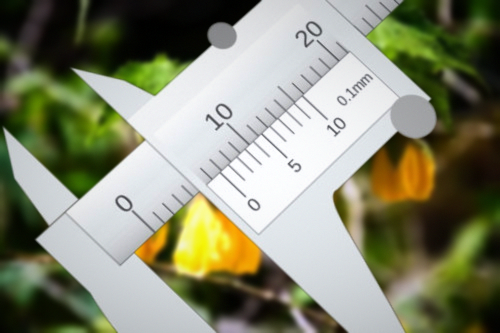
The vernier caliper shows 6.8 mm
